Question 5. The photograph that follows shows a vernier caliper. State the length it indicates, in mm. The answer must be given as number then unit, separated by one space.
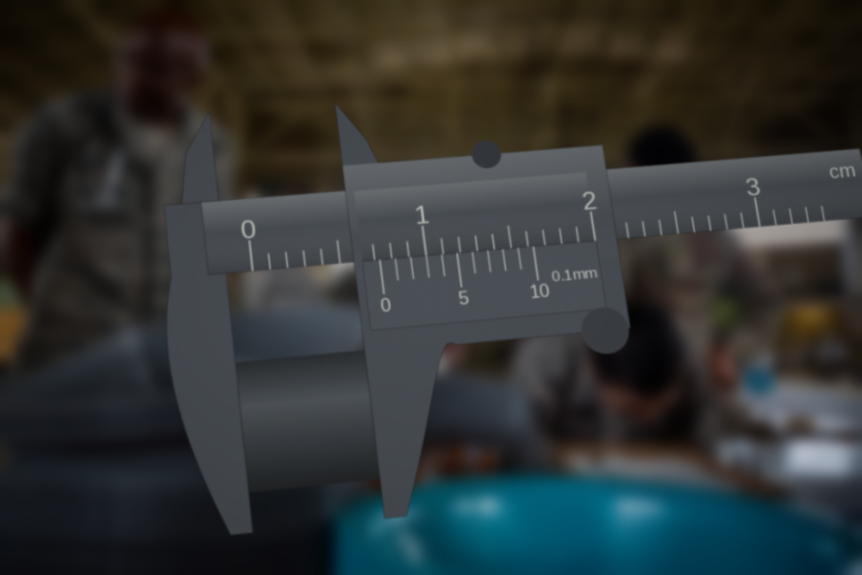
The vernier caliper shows 7.3 mm
